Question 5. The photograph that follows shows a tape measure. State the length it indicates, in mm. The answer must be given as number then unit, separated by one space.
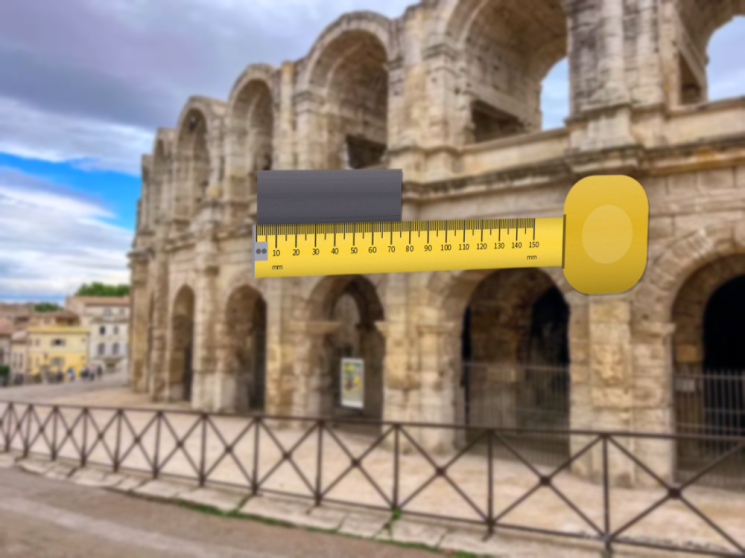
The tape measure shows 75 mm
